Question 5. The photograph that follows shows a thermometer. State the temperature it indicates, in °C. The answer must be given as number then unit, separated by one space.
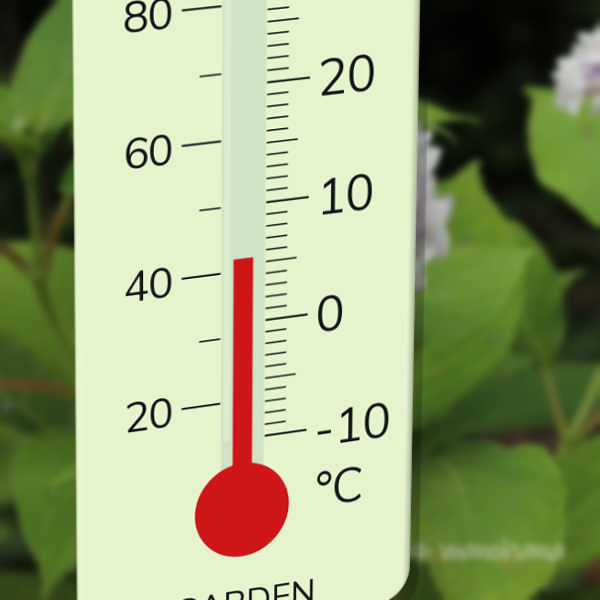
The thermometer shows 5.5 °C
